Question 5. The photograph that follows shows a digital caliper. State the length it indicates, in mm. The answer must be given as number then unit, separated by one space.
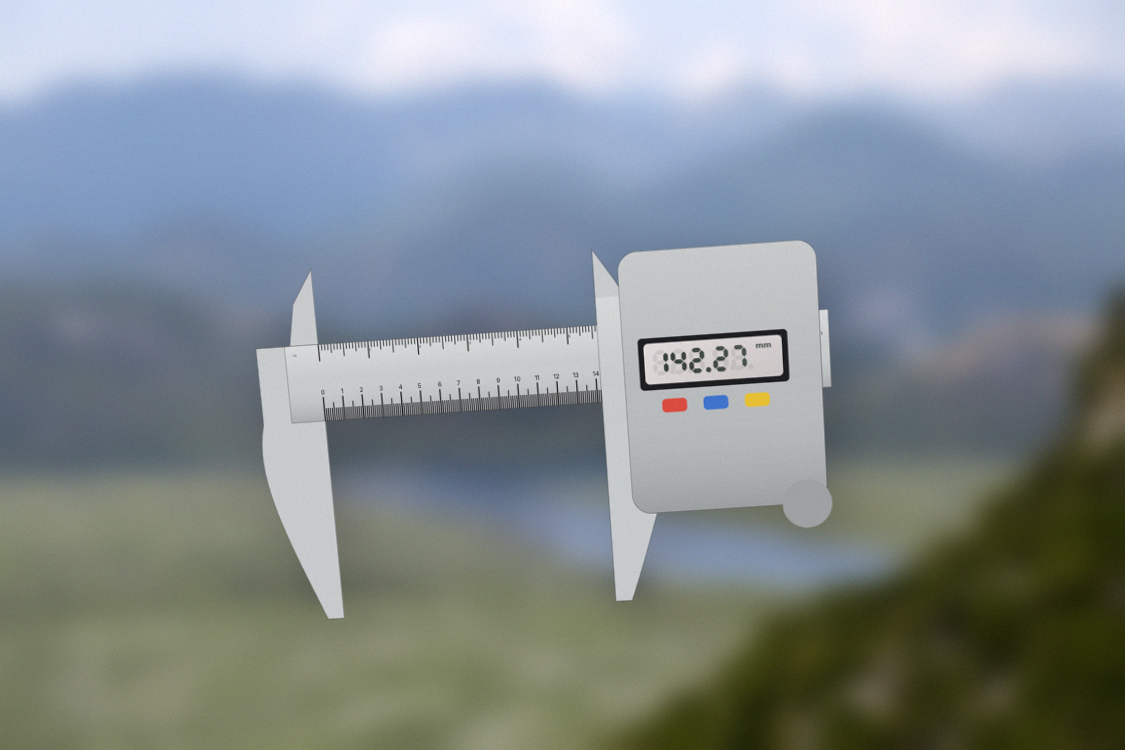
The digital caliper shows 142.27 mm
